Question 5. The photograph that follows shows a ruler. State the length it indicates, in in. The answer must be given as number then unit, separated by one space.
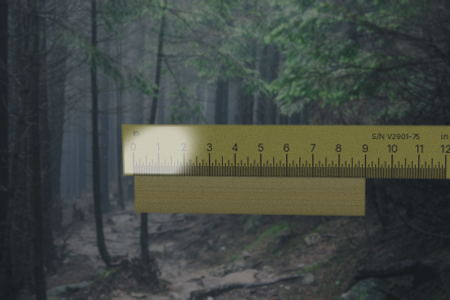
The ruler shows 9 in
